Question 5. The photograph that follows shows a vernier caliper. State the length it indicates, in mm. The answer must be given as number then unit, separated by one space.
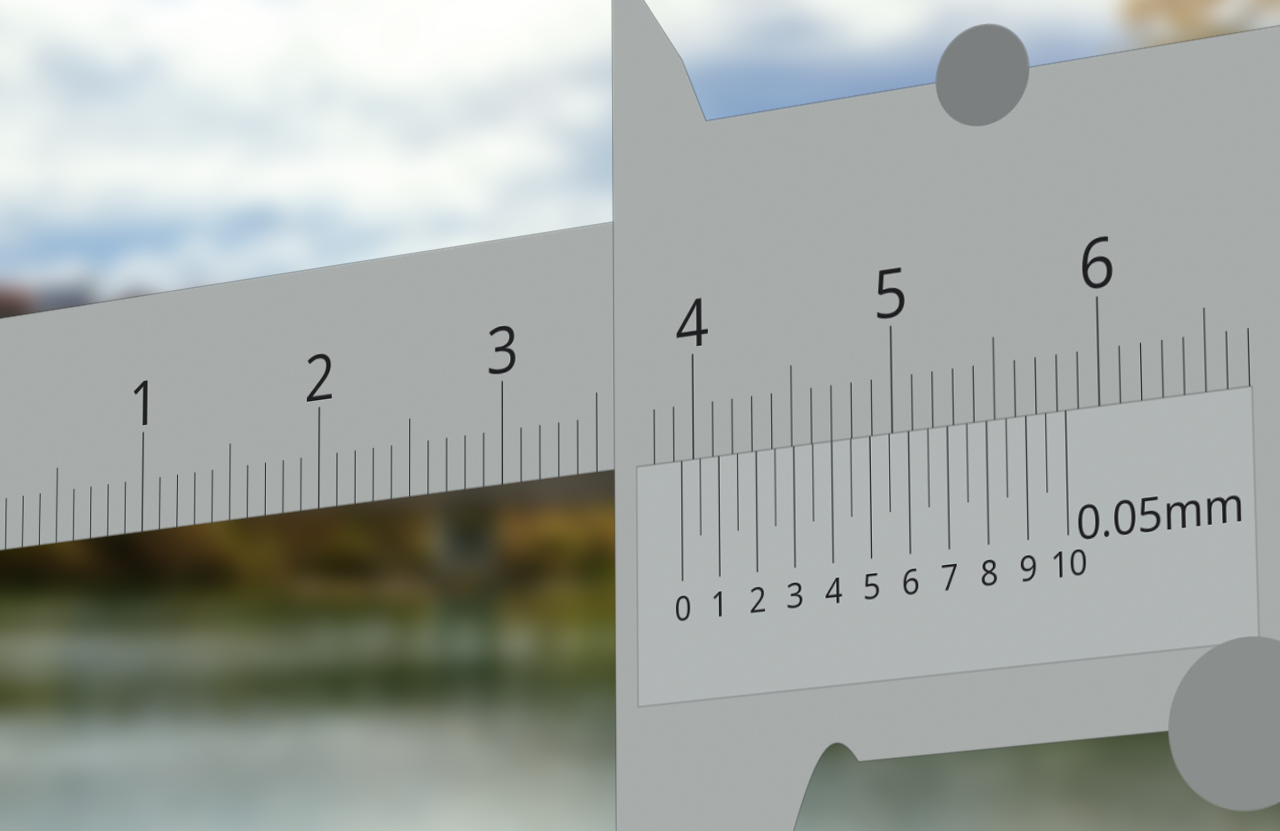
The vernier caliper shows 39.4 mm
